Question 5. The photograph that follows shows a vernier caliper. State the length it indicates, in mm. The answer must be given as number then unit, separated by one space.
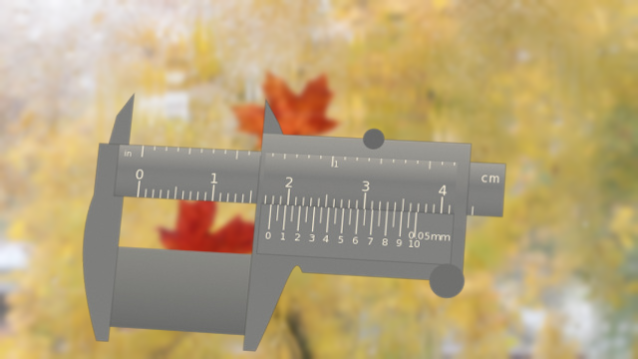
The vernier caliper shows 17.8 mm
